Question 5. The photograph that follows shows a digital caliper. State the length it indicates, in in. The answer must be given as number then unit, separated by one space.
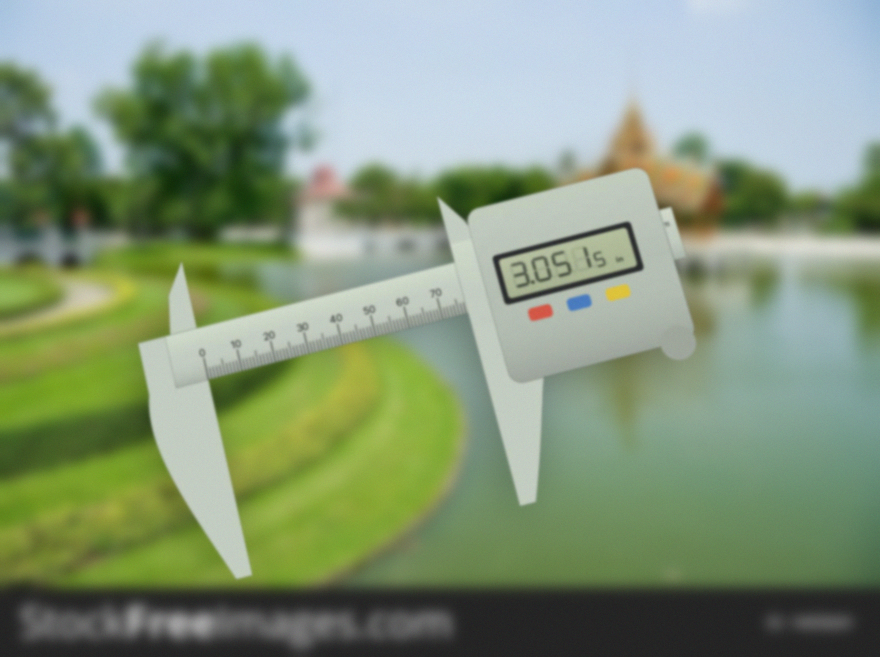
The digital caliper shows 3.0515 in
